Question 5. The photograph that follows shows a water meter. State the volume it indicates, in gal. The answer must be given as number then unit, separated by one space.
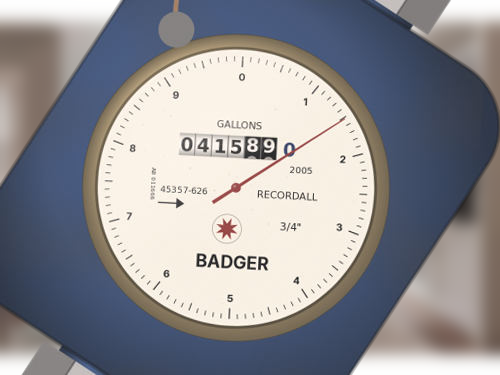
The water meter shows 415891.5 gal
